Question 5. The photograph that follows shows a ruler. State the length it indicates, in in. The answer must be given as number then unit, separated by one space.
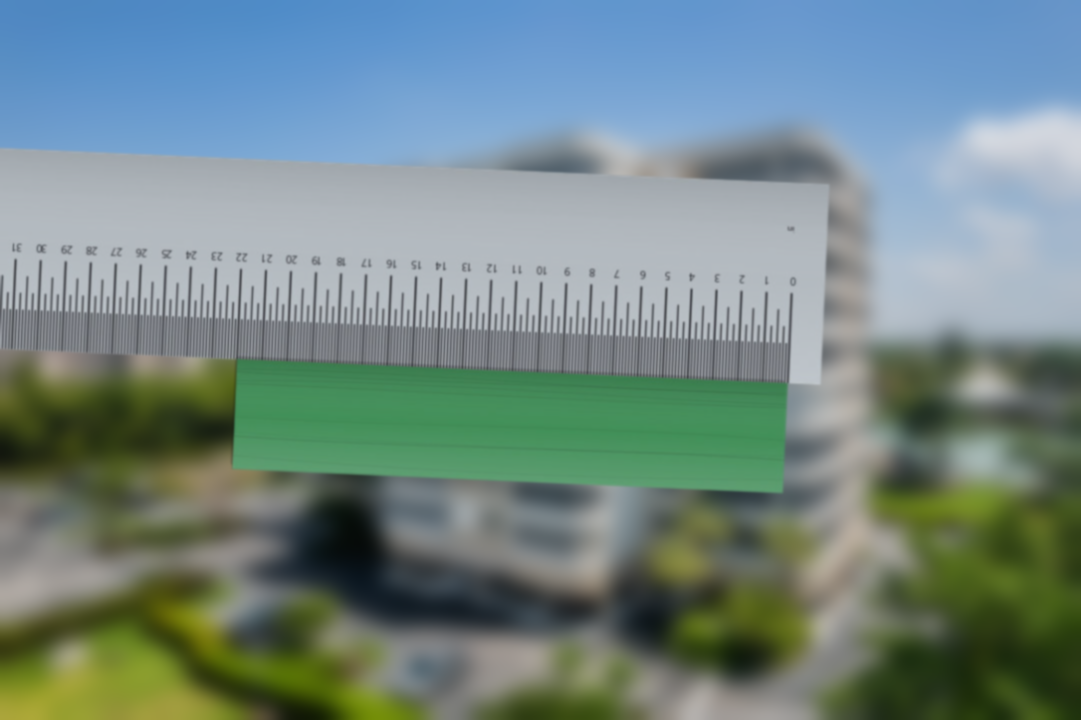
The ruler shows 22 in
